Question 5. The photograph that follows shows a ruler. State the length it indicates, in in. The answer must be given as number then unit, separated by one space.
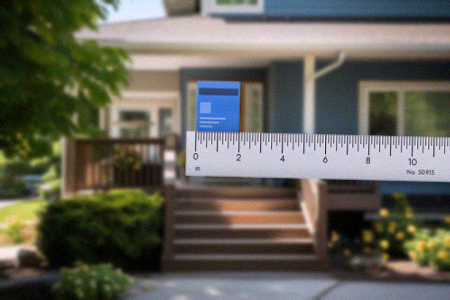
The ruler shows 2 in
